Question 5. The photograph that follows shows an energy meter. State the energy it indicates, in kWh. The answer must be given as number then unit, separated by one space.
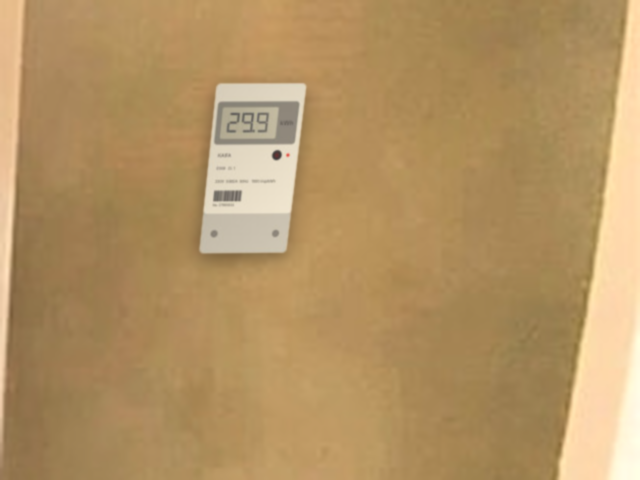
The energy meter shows 29.9 kWh
